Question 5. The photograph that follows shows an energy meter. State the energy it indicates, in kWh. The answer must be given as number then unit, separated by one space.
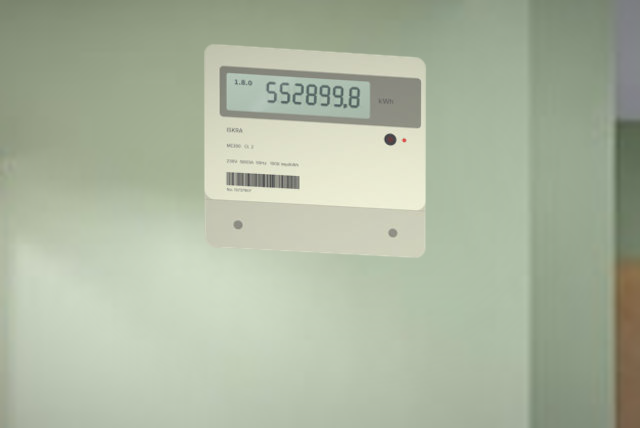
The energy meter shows 552899.8 kWh
